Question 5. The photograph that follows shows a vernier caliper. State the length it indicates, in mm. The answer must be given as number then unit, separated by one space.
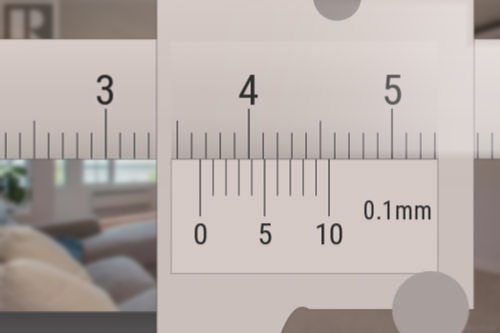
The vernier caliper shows 36.6 mm
